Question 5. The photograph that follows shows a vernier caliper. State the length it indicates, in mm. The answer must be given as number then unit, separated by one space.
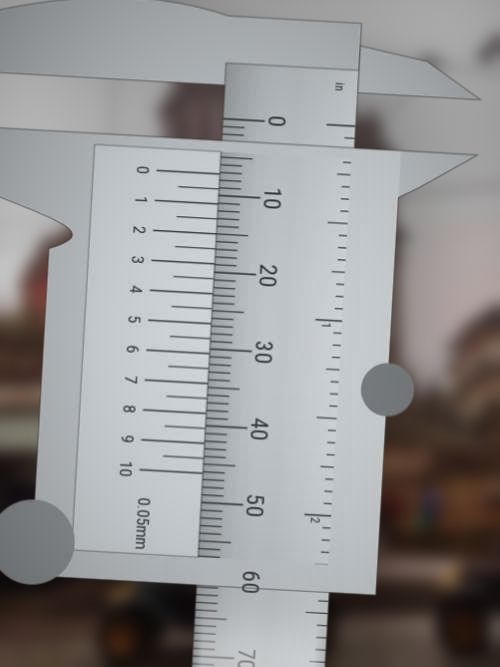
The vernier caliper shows 7.2 mm
